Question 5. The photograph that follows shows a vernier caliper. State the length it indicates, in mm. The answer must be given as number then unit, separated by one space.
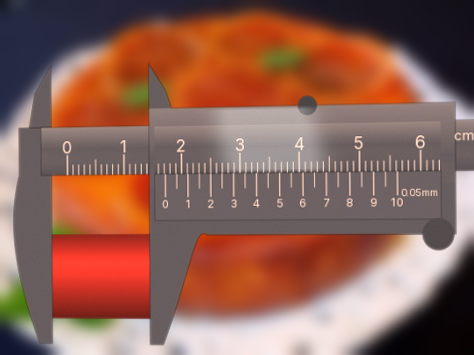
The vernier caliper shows 17.2 mm
